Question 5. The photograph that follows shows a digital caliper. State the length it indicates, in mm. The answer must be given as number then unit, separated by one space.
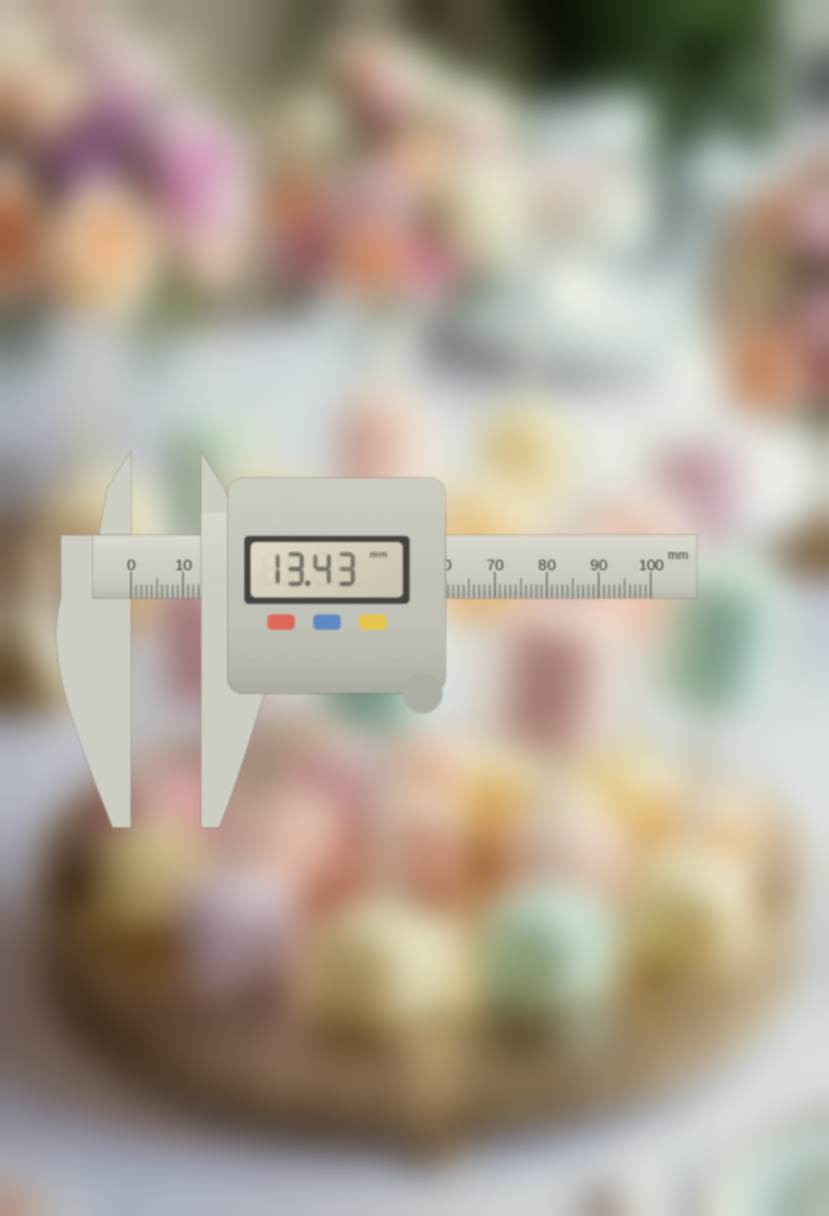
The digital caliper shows 13.43 mm
